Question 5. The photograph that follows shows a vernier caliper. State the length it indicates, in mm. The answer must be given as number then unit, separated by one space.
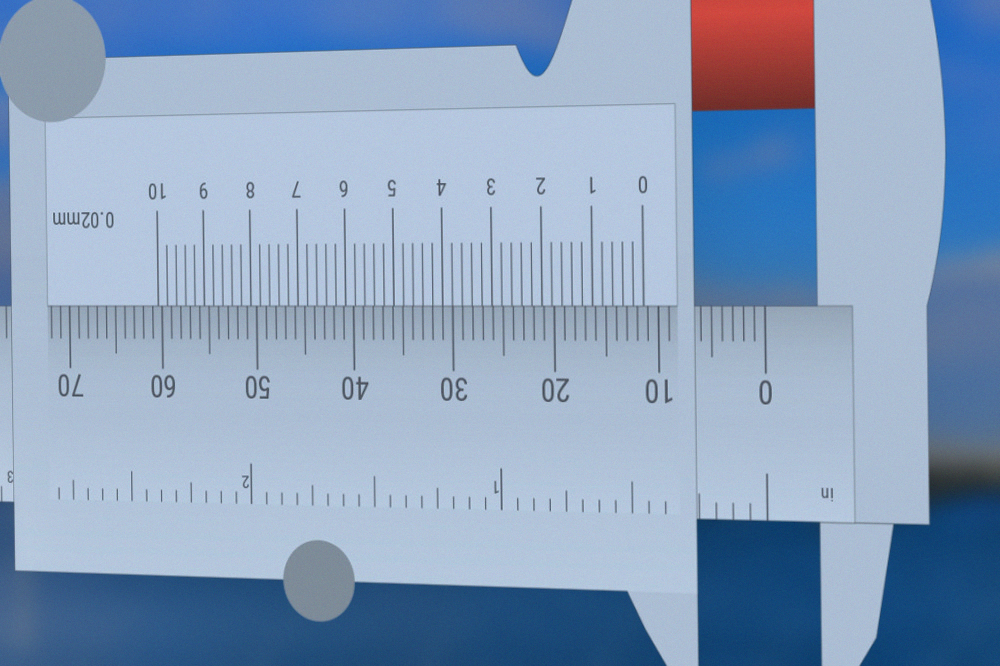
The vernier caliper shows 11.4 mm
